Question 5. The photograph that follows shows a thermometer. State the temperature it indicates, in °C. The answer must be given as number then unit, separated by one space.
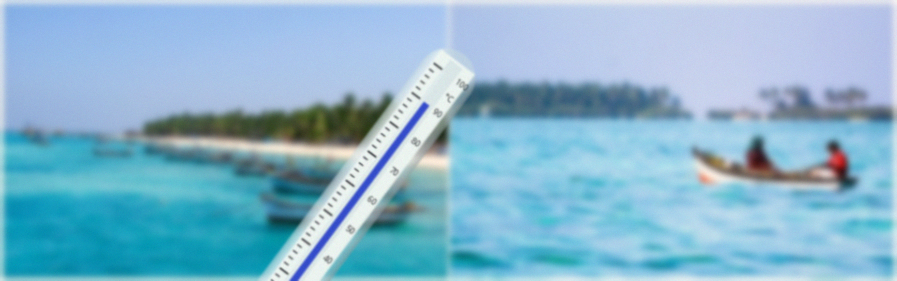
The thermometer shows 90 °C
